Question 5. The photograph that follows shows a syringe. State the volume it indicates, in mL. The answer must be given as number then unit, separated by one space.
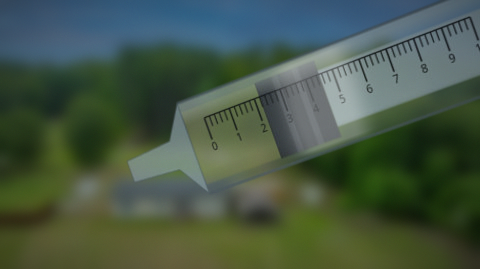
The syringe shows 2.2 mL
